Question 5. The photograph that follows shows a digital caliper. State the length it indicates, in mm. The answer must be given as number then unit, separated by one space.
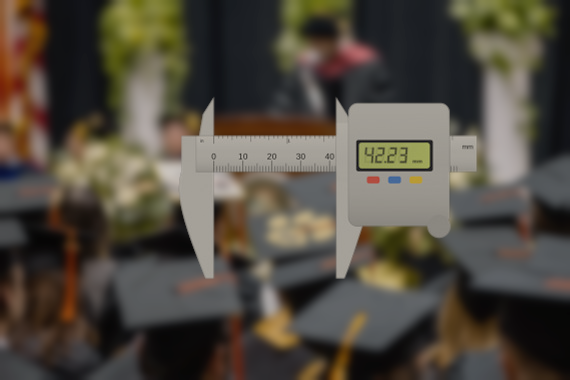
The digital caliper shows 42.23 mm
